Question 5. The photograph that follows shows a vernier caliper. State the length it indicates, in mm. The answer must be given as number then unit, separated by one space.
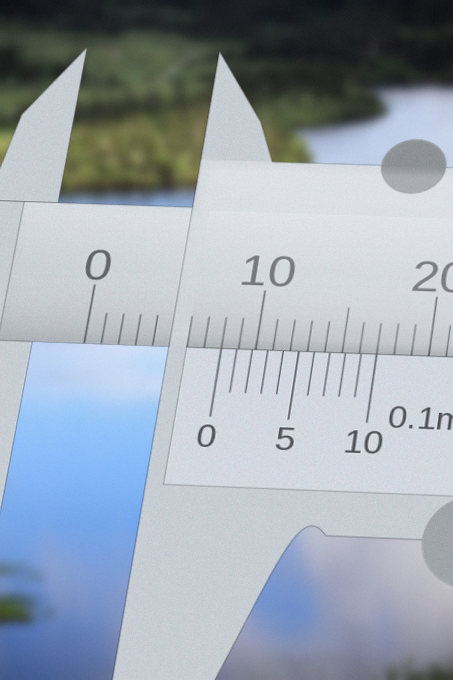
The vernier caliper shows 8.0 mm
